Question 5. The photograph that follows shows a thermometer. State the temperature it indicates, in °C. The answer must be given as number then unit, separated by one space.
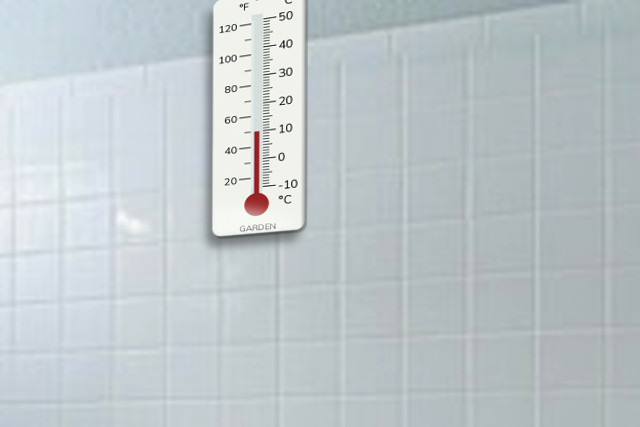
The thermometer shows 10 °C
